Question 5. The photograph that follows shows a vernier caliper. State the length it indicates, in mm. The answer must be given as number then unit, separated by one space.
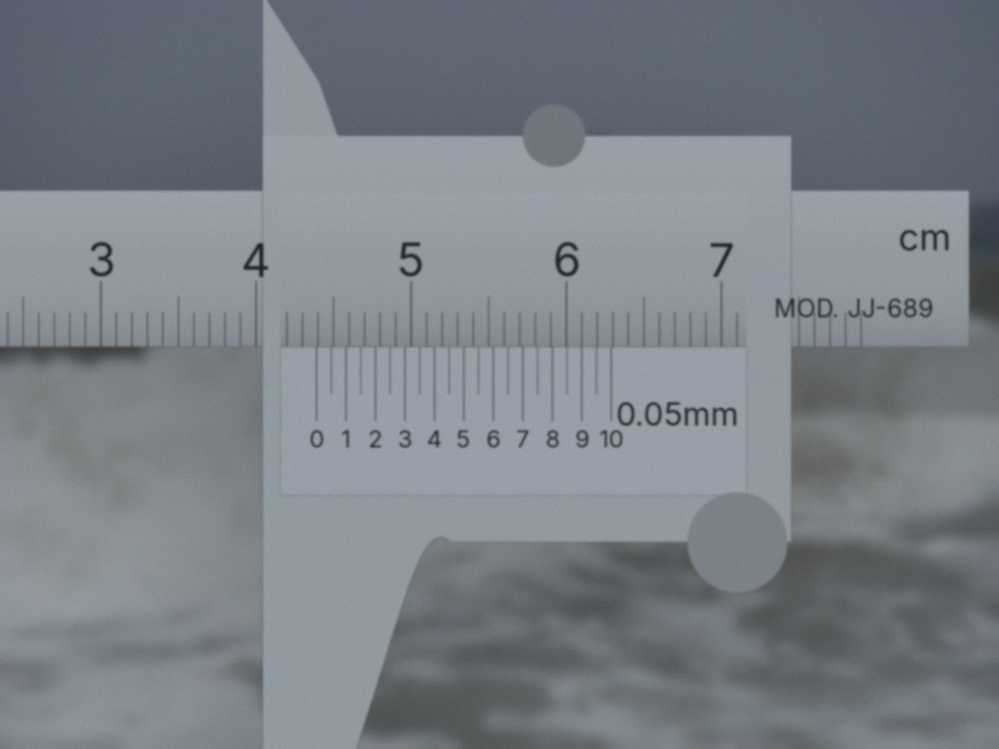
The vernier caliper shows 43.9 mm
